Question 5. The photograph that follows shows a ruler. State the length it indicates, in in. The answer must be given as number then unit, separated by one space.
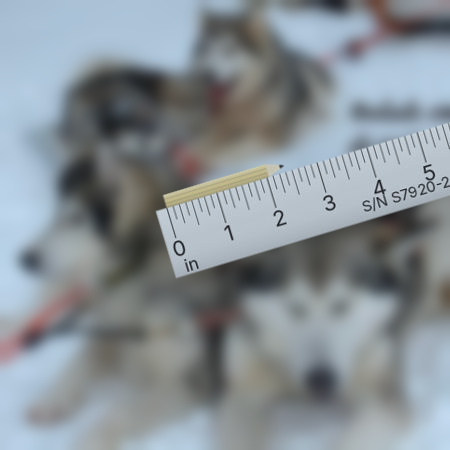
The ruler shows 2.375 in
